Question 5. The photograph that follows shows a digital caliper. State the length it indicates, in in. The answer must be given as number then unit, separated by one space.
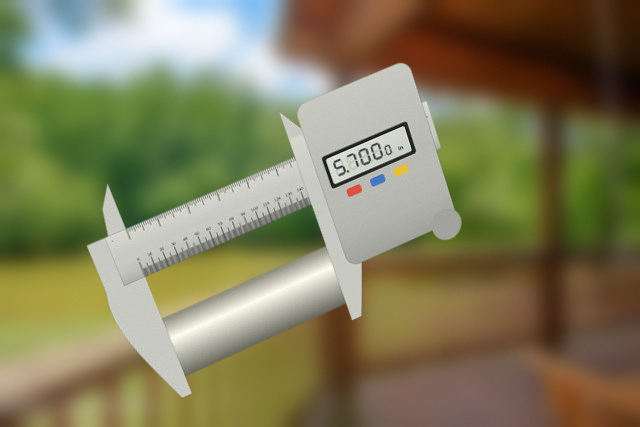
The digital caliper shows 5.7000 in
